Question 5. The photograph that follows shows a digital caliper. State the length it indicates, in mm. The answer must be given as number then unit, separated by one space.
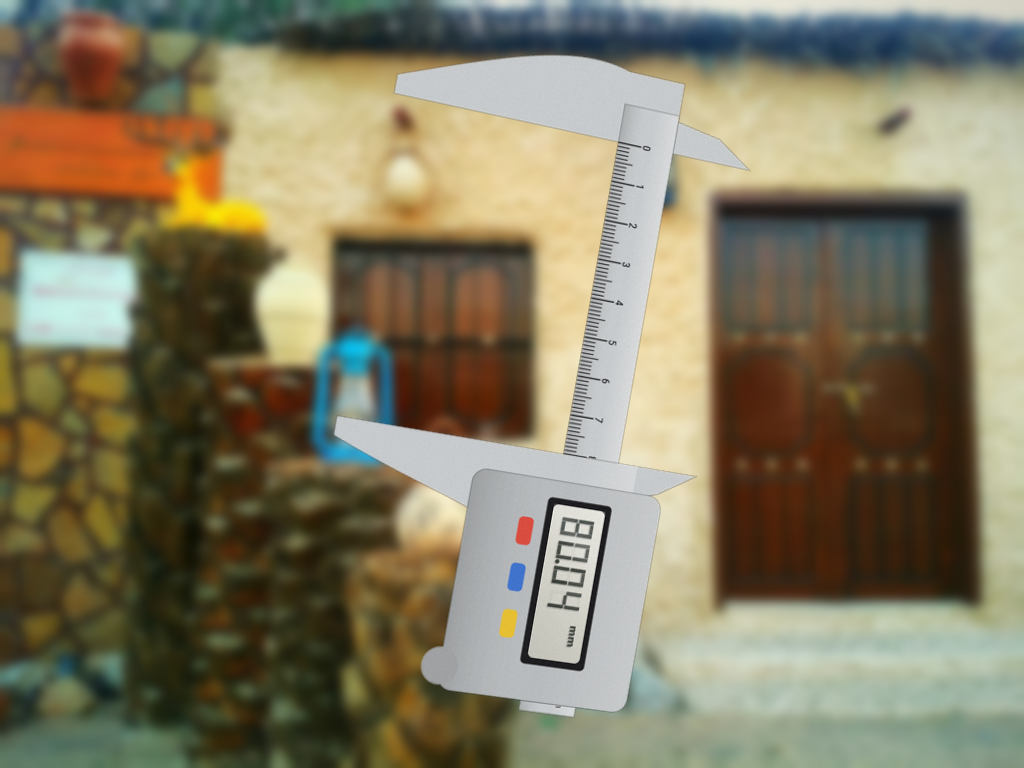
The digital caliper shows 80.04 mm
